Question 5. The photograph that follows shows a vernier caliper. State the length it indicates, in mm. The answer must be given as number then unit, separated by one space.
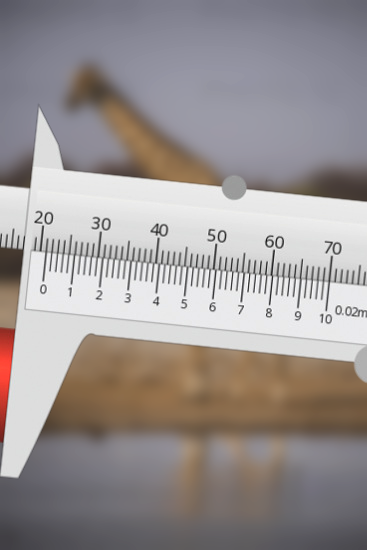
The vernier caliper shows 21.0 mm
